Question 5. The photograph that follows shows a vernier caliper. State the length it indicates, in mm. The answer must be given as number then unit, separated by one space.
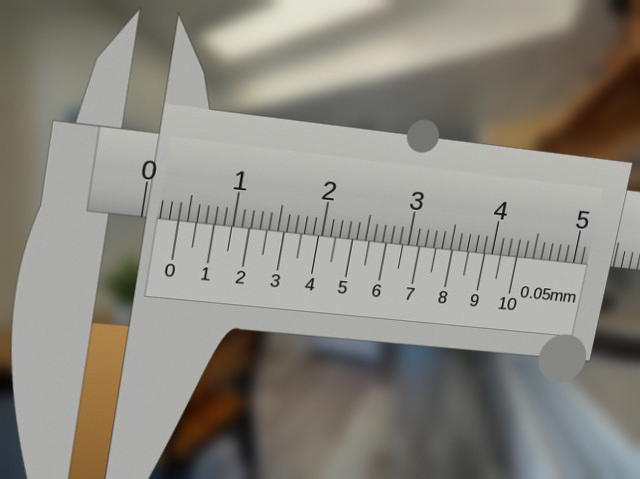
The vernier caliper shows 4.0 mm
